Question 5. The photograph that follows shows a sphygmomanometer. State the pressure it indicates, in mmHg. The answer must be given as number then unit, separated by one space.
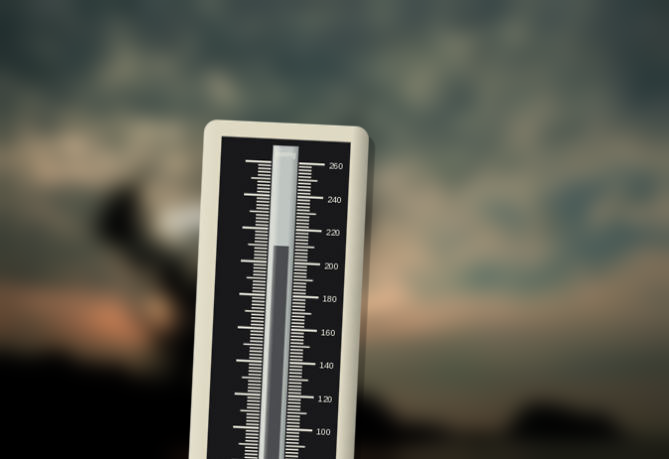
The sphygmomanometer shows 210 mmHg
